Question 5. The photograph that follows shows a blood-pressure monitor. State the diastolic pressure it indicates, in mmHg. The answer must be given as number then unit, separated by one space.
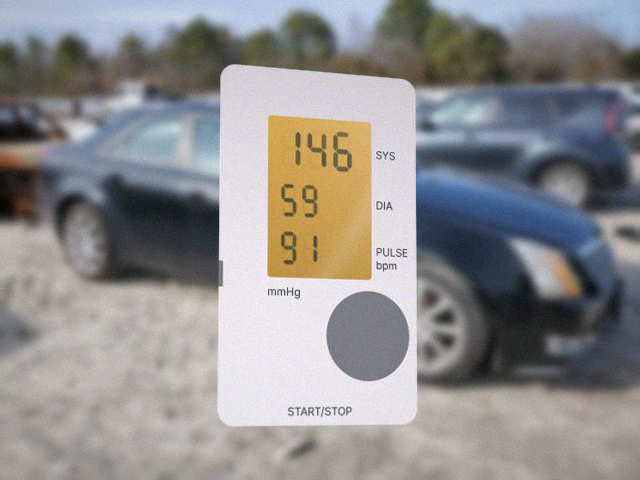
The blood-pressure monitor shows 59 mmHg
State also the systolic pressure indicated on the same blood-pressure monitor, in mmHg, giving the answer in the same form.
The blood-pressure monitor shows 146 mmHg
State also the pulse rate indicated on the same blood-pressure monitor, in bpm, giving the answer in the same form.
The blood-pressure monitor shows 91 bpm
